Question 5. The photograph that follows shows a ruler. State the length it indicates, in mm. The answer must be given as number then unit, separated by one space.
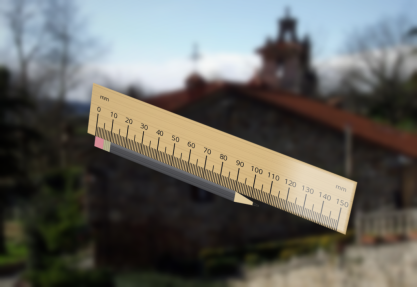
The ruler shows 105 mm
